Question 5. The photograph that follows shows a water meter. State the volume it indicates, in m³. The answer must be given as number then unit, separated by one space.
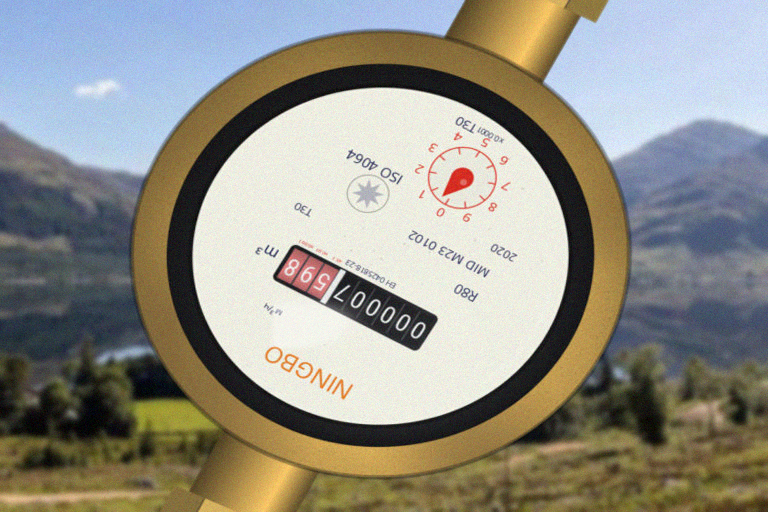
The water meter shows 7.5980 m³
